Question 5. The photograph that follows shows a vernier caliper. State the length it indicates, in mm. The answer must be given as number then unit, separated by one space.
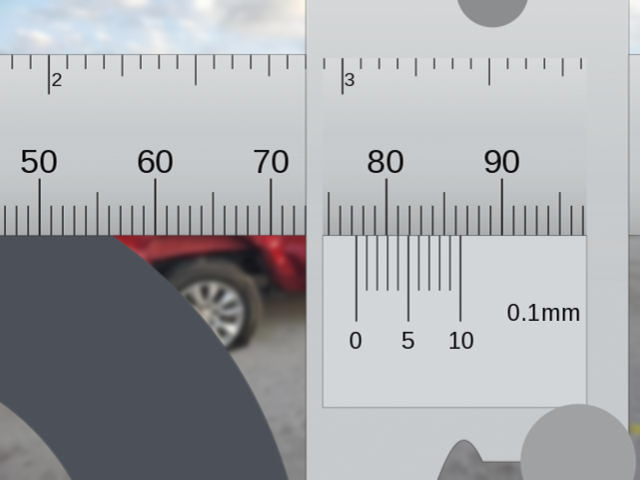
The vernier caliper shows 77.4 mm
